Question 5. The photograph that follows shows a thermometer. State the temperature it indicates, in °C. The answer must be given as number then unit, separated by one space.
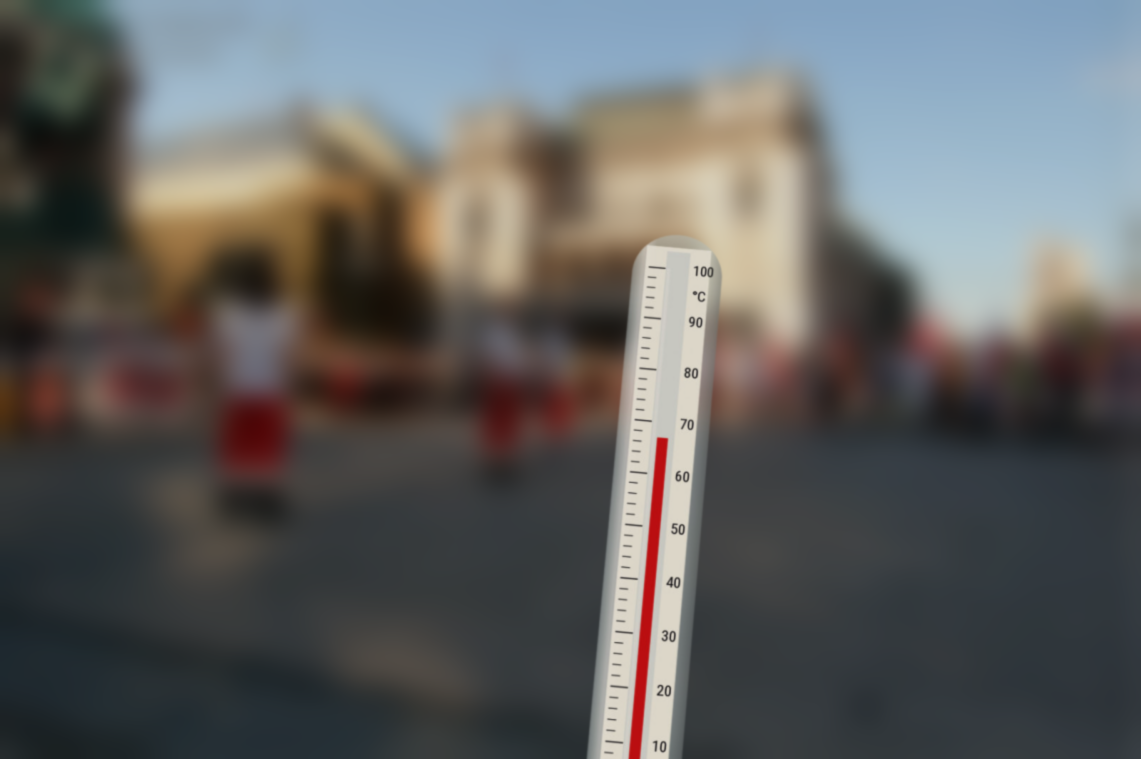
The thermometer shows 67 °C
